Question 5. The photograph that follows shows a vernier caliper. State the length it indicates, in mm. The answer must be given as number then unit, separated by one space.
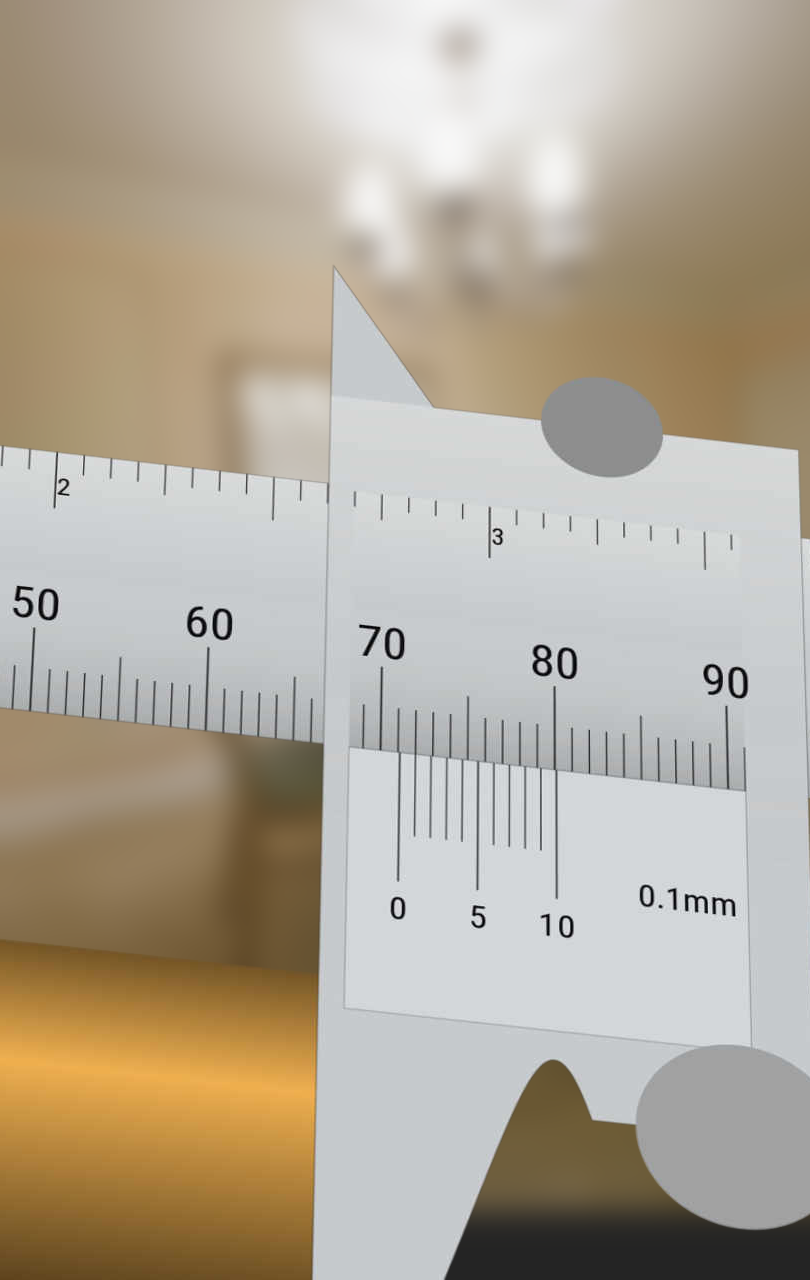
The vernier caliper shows 71.1 mm
